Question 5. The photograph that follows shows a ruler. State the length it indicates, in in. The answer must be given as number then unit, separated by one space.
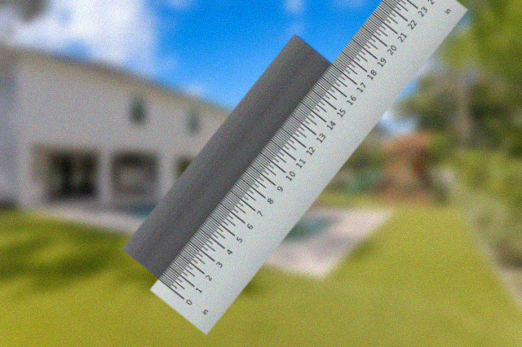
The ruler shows 17 in
